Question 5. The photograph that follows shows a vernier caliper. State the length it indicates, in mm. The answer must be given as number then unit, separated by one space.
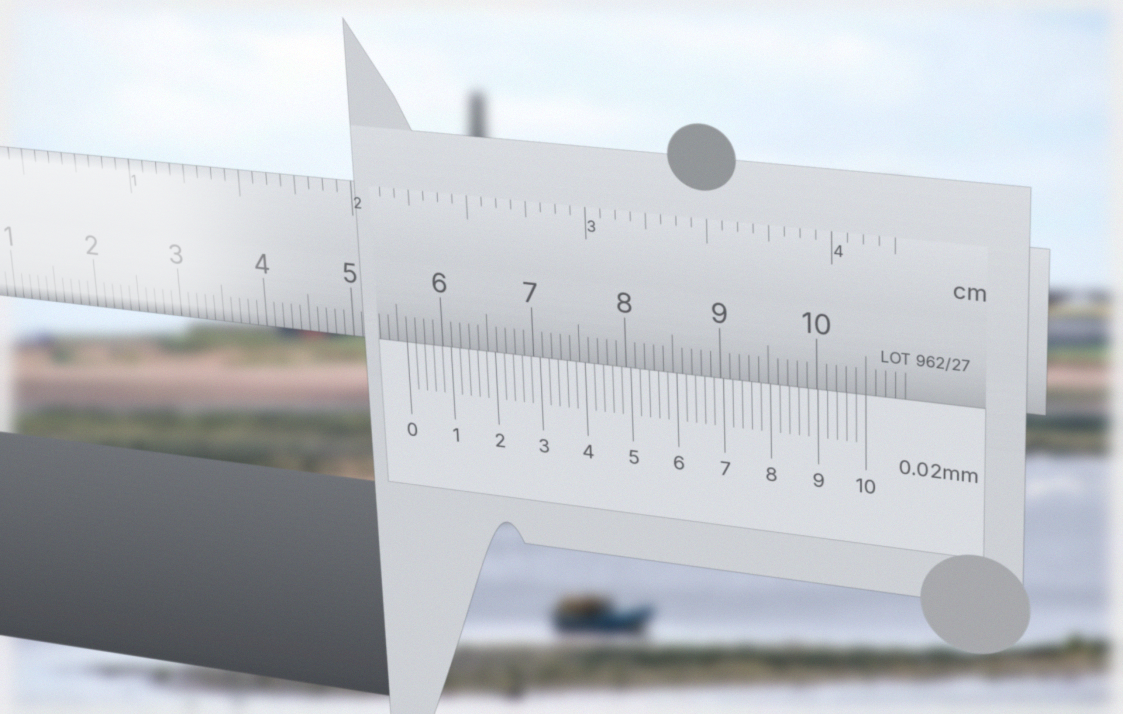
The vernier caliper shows 56.0 mm
